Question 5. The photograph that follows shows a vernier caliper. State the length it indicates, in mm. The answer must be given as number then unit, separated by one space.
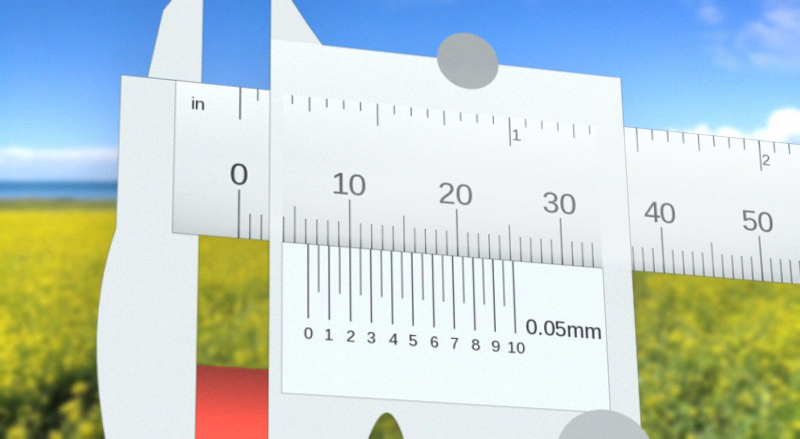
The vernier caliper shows 6.2 mm
